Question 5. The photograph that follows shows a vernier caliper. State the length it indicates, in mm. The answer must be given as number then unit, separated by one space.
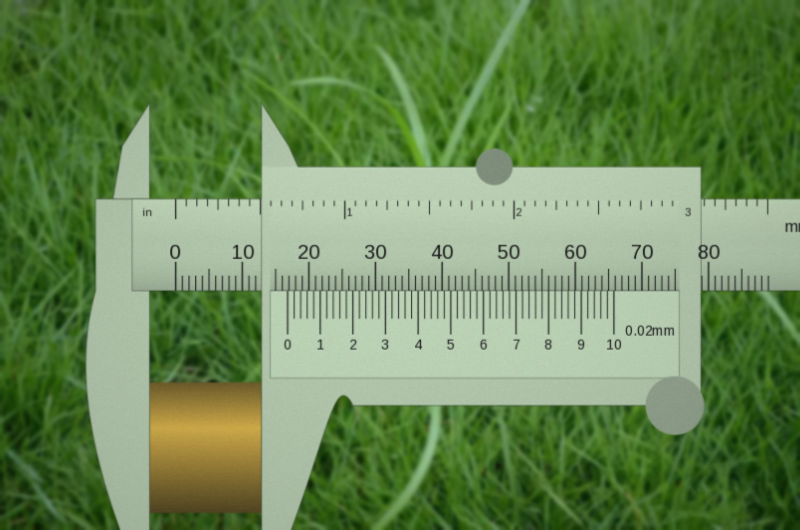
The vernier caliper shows 16.8 mm
